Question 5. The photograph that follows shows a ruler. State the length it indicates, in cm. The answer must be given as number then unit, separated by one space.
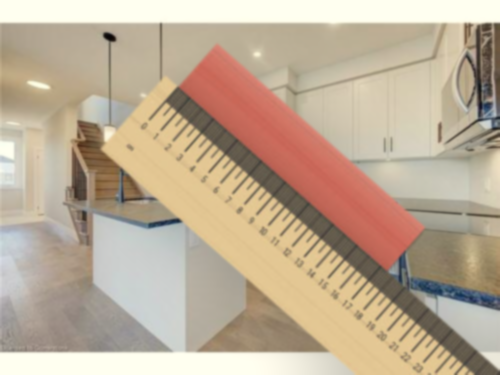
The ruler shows 17.5 cm
